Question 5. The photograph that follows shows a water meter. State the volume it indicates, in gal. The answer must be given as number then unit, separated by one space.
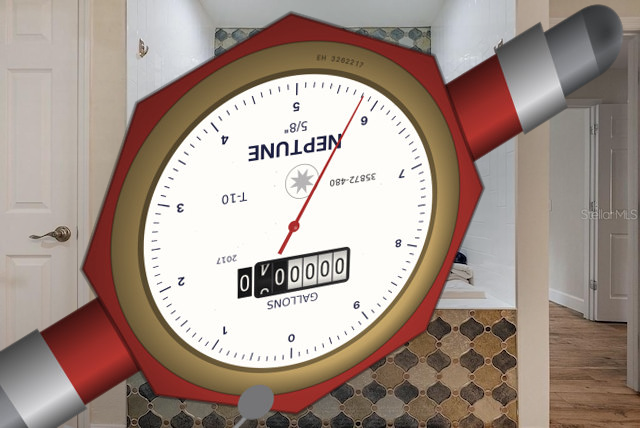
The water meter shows 35.8 gal
